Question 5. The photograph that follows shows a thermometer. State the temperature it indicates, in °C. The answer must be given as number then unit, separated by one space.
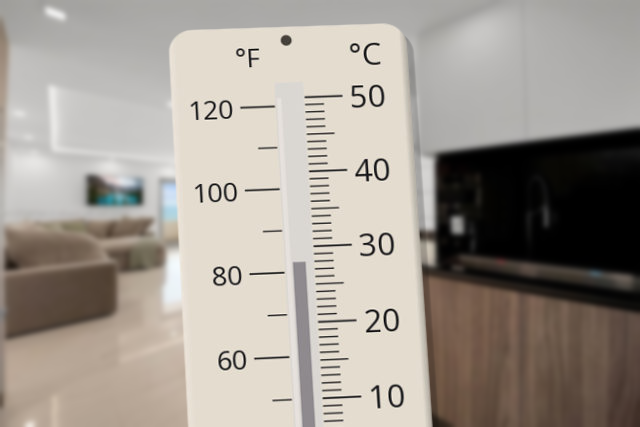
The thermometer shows 28 °C
